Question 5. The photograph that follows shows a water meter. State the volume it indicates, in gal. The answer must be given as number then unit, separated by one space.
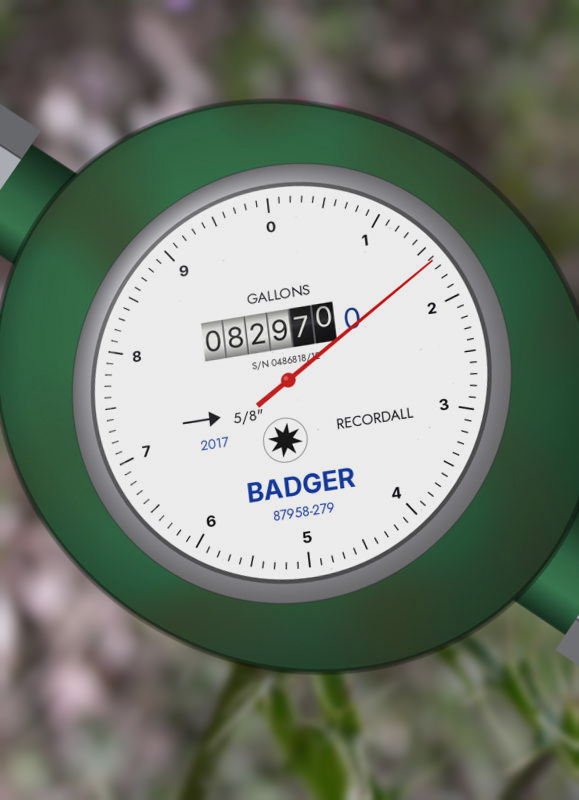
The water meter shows 829701.6 gal
